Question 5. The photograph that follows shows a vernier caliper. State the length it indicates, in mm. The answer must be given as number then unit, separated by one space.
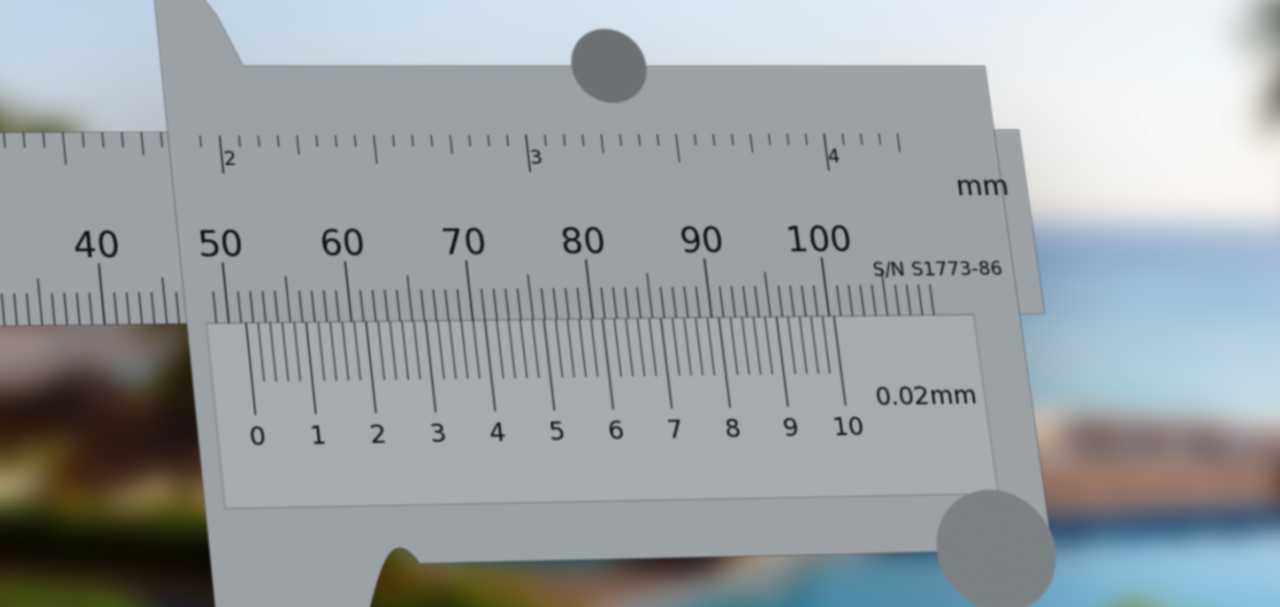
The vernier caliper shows 51.4 mm
